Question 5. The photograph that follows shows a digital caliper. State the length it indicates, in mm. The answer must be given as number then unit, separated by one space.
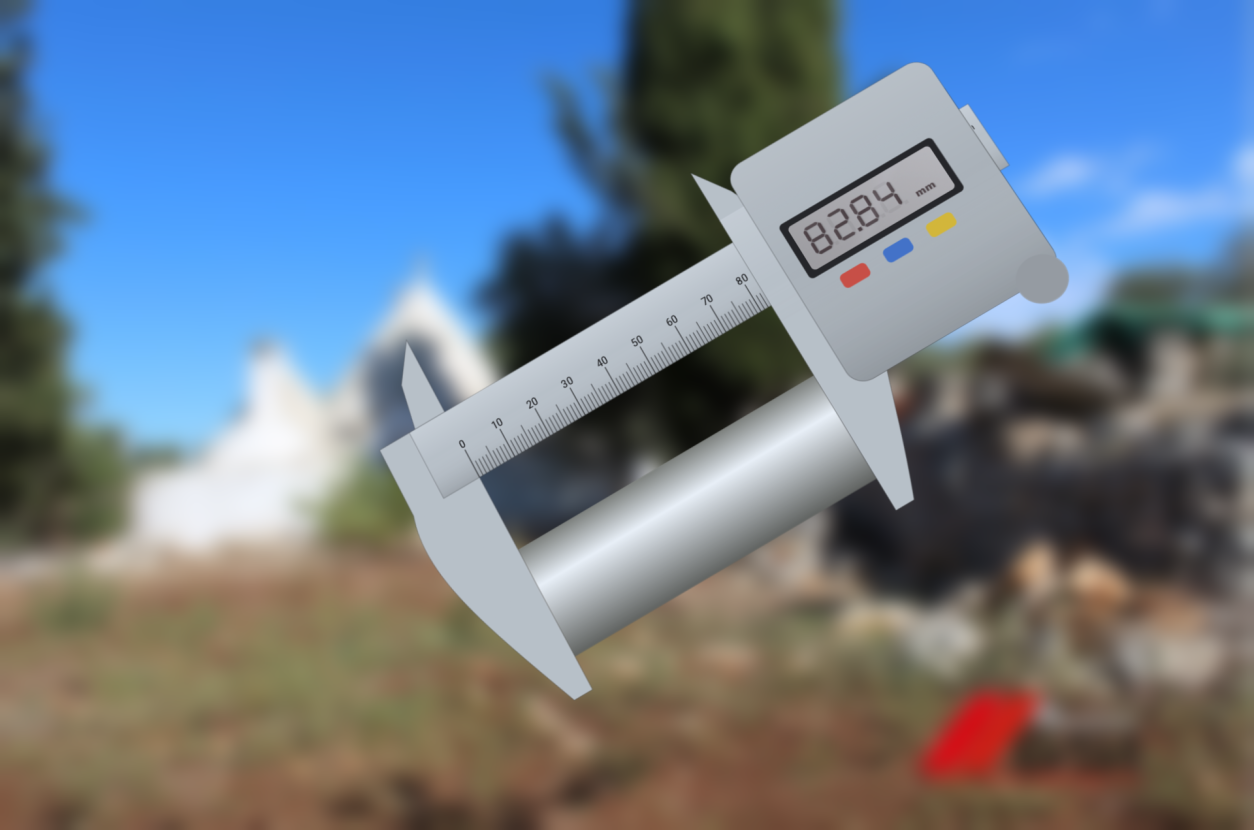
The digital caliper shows 82.84 mm
